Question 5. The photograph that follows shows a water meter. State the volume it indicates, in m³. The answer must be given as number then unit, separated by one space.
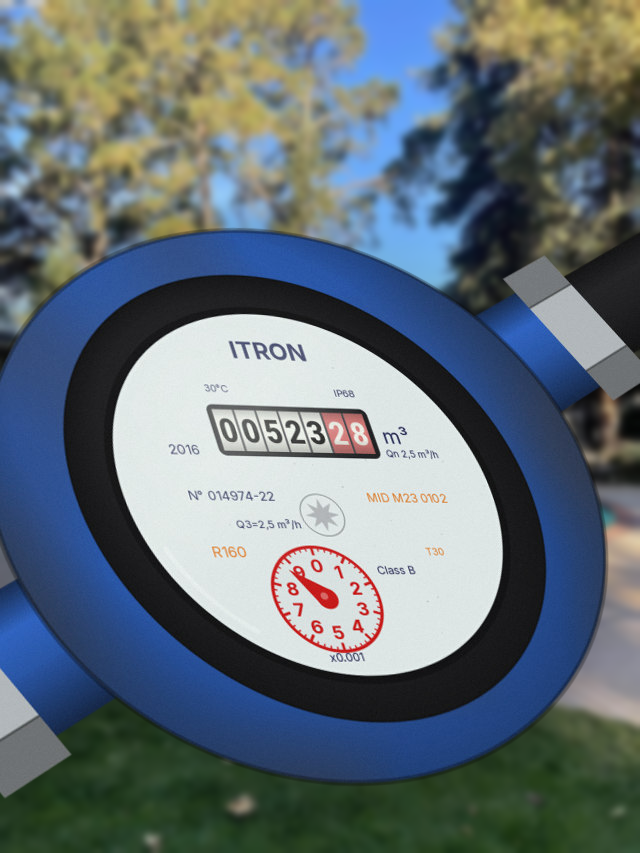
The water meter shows 523.288 m³
